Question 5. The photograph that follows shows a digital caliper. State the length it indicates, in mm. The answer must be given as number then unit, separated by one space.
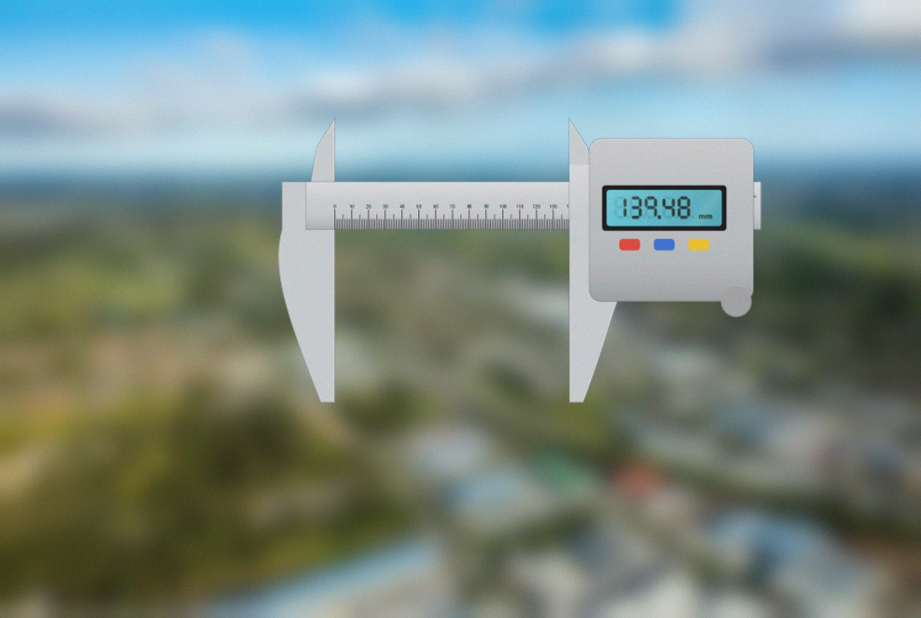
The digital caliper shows 139.48 mm
